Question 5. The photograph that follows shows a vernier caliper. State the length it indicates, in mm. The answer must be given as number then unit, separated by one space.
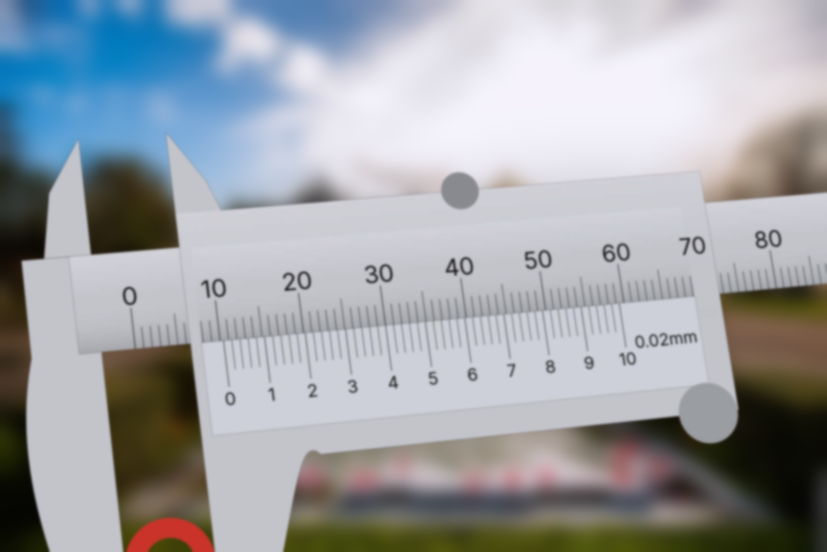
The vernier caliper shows 10.4 mm
